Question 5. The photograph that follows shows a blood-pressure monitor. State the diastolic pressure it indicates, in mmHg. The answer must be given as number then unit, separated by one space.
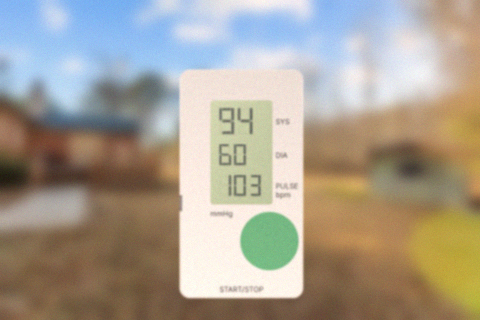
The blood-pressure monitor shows 60 mmHg
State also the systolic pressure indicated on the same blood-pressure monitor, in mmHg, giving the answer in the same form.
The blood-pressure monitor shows 94 mmHg
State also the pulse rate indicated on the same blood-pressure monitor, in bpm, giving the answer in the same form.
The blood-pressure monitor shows 103 bpm
